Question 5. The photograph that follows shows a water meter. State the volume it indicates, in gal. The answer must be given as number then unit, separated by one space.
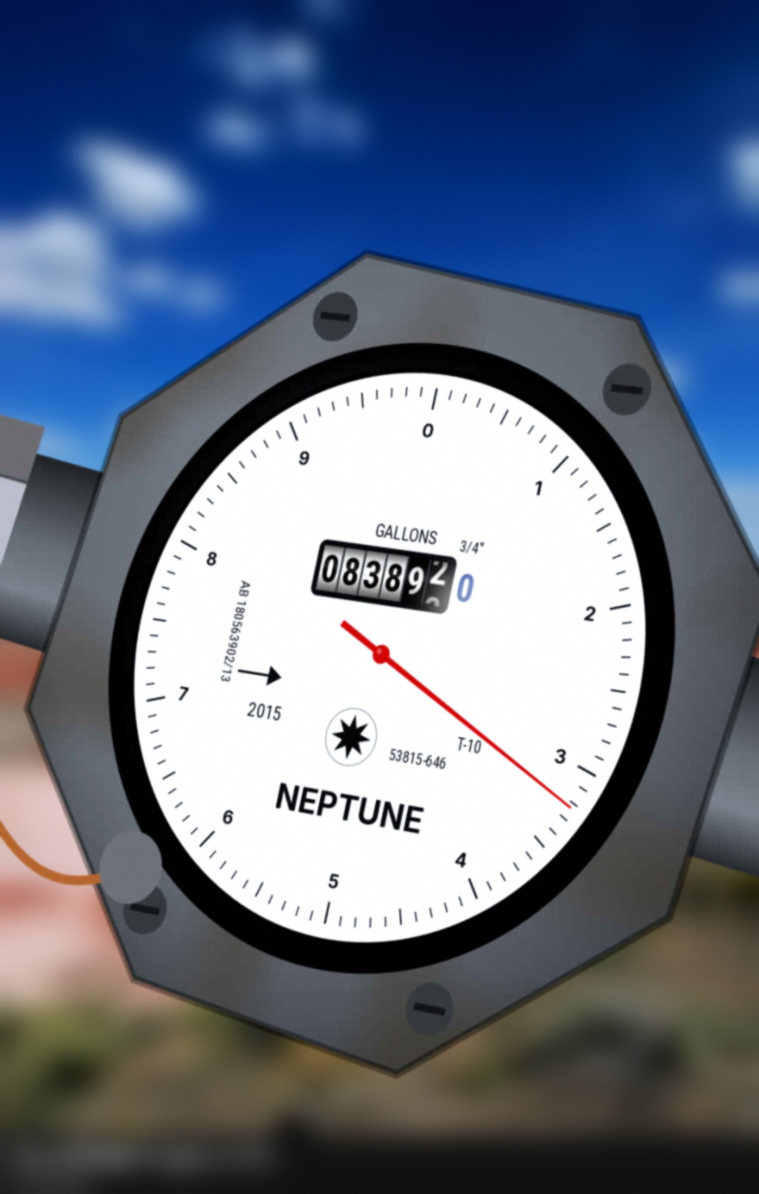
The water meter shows 838923.2 gal
